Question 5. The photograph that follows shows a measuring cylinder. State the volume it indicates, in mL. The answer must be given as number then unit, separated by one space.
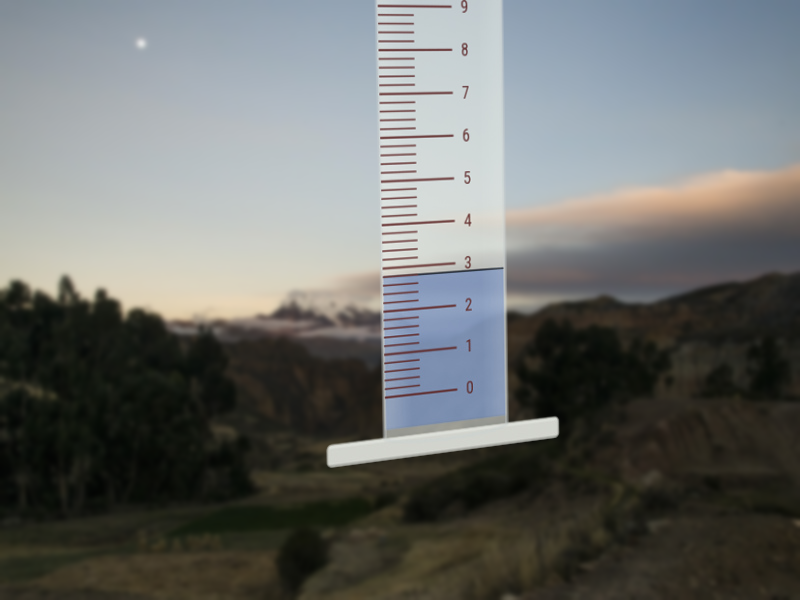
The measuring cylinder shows 2.8 mL
